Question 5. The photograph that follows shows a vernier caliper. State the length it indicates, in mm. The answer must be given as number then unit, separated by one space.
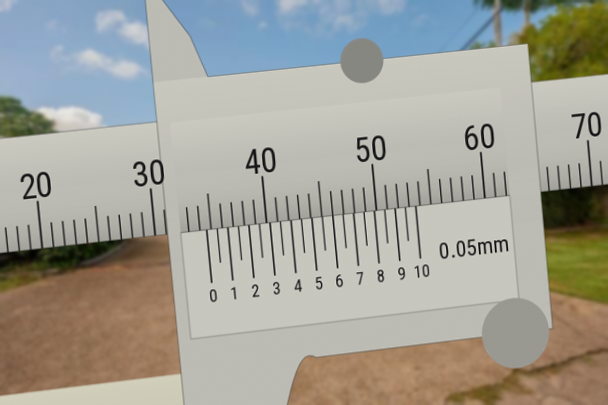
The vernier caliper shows 34.6 mm
